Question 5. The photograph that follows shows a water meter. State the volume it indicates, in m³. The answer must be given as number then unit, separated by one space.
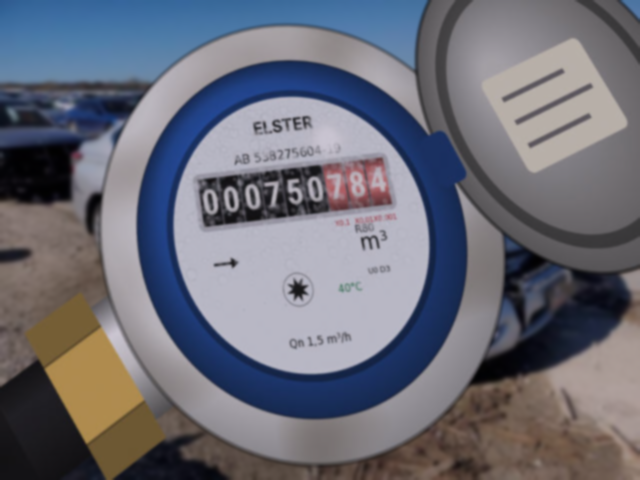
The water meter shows 750.784 m³
